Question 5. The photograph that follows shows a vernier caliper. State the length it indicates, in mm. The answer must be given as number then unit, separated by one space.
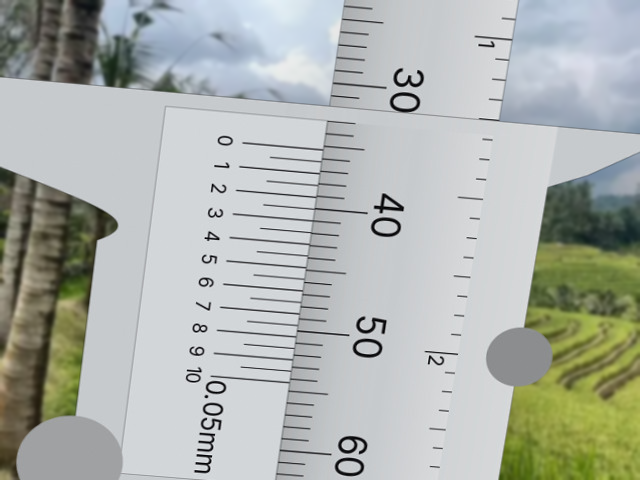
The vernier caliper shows 35.3 mm
